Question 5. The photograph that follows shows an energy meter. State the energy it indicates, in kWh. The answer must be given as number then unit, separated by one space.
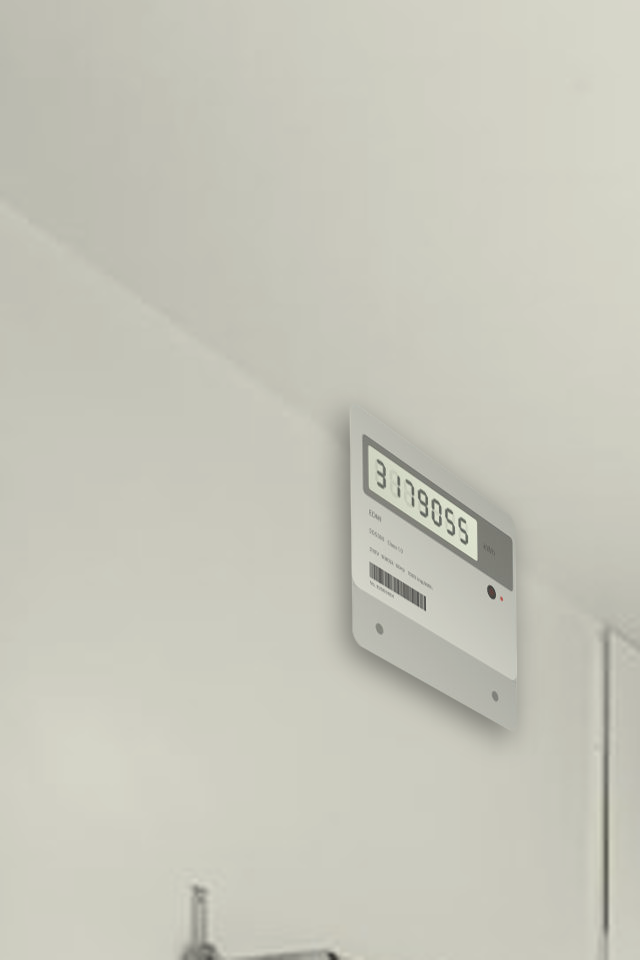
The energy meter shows 3179055 kWh
